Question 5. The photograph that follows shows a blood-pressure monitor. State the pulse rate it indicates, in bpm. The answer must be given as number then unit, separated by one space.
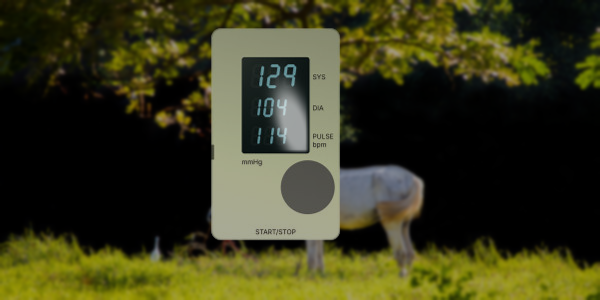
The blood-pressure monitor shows 114 bpm
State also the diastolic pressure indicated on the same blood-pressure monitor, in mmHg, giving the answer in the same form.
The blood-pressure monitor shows 104 mmHg
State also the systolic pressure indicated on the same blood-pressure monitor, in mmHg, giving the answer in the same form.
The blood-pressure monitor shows 129 mmHg
